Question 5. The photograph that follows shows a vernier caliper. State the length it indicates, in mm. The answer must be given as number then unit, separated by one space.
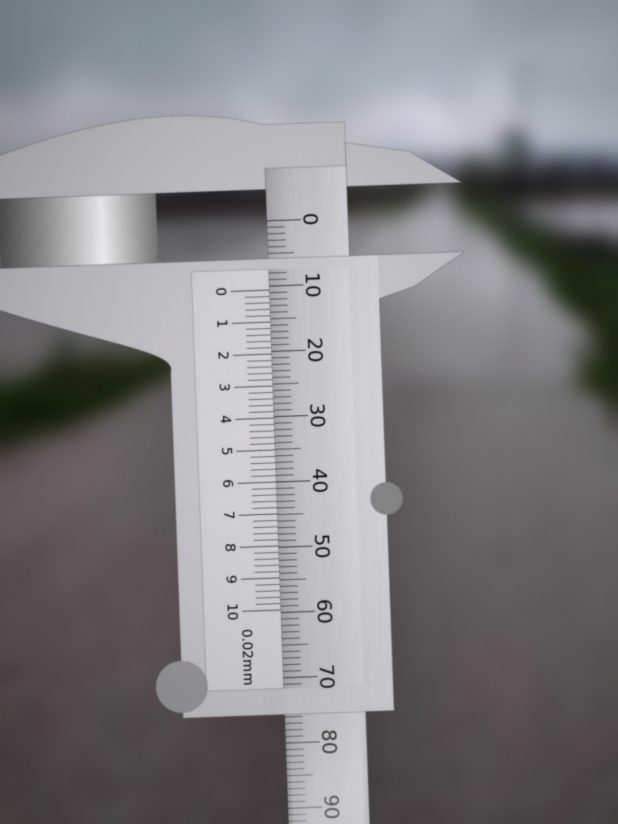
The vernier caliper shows 10.6 mm
